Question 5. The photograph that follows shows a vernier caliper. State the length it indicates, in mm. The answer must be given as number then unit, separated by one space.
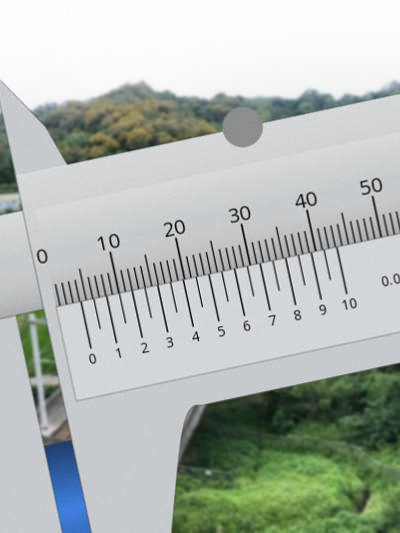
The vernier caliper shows 4.2 mm
